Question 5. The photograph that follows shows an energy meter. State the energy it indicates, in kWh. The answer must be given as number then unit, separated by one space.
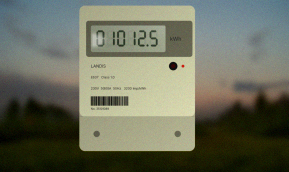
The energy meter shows 1012.5 kWh
